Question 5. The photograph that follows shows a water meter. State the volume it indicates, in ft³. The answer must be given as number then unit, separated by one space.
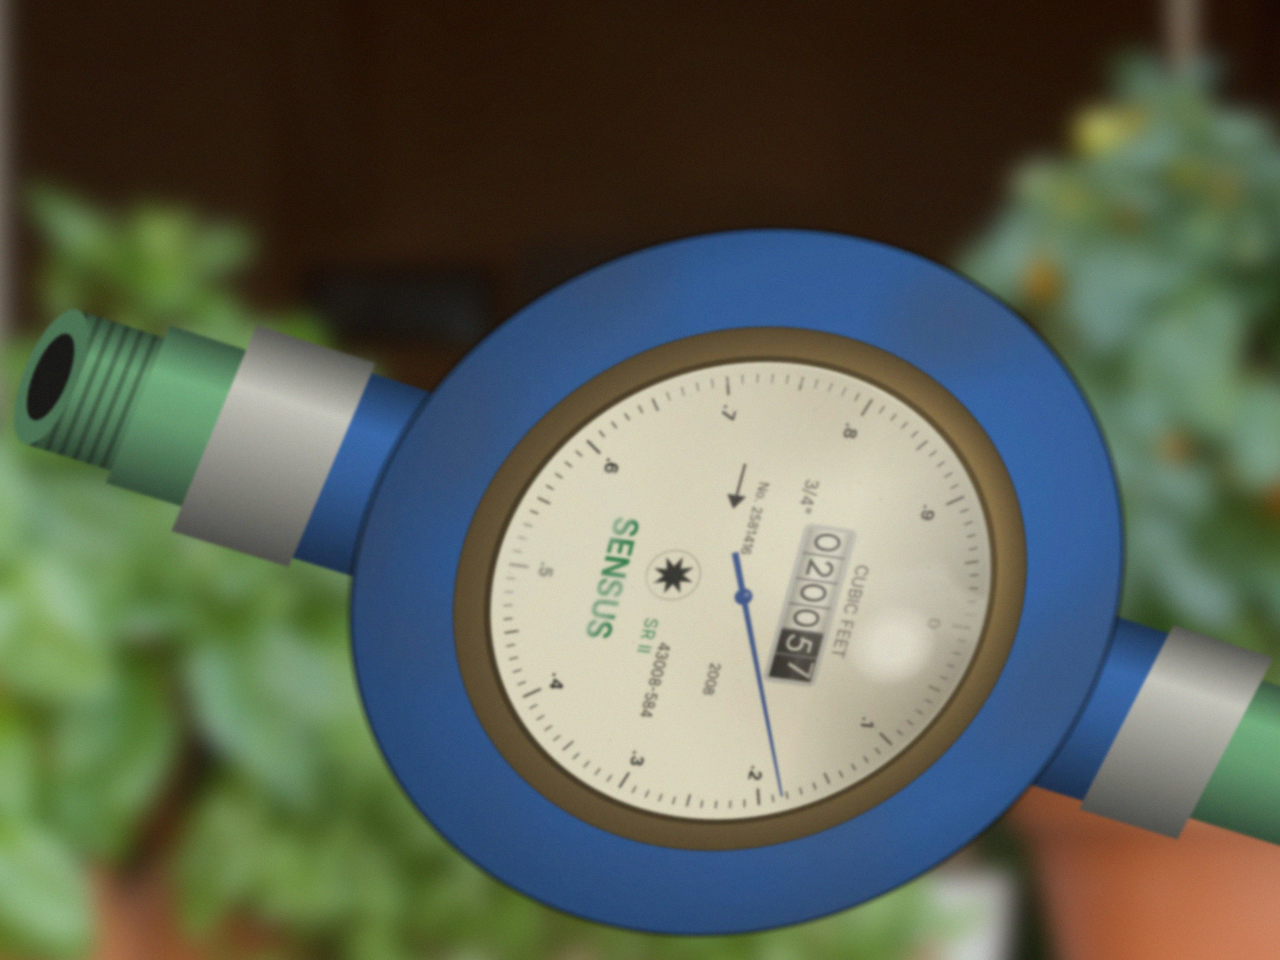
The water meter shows 20057.18 ft³
